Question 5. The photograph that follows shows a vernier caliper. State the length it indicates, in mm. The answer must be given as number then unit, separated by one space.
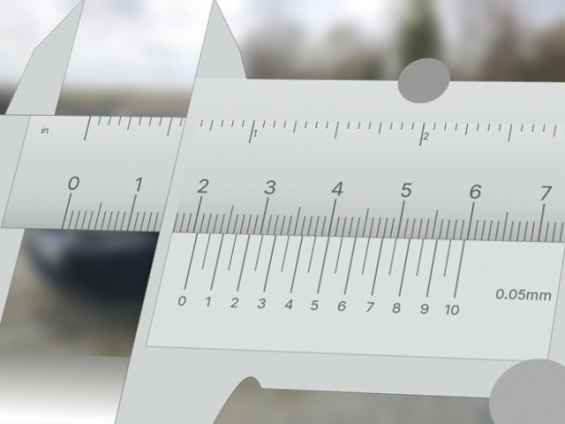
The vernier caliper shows 20.6 mm
